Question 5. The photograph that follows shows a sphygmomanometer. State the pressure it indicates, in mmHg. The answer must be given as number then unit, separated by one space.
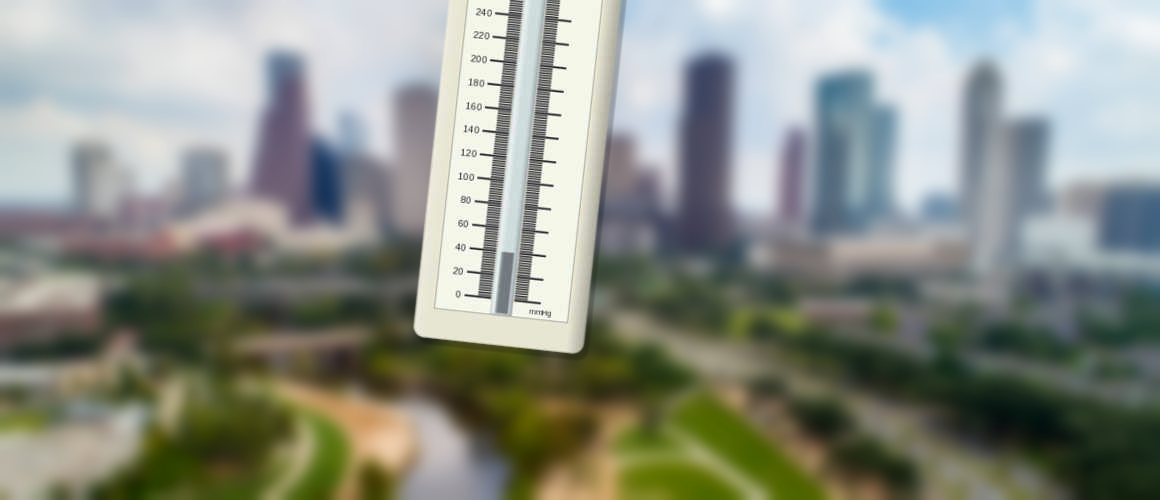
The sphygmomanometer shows 40 mmHg
